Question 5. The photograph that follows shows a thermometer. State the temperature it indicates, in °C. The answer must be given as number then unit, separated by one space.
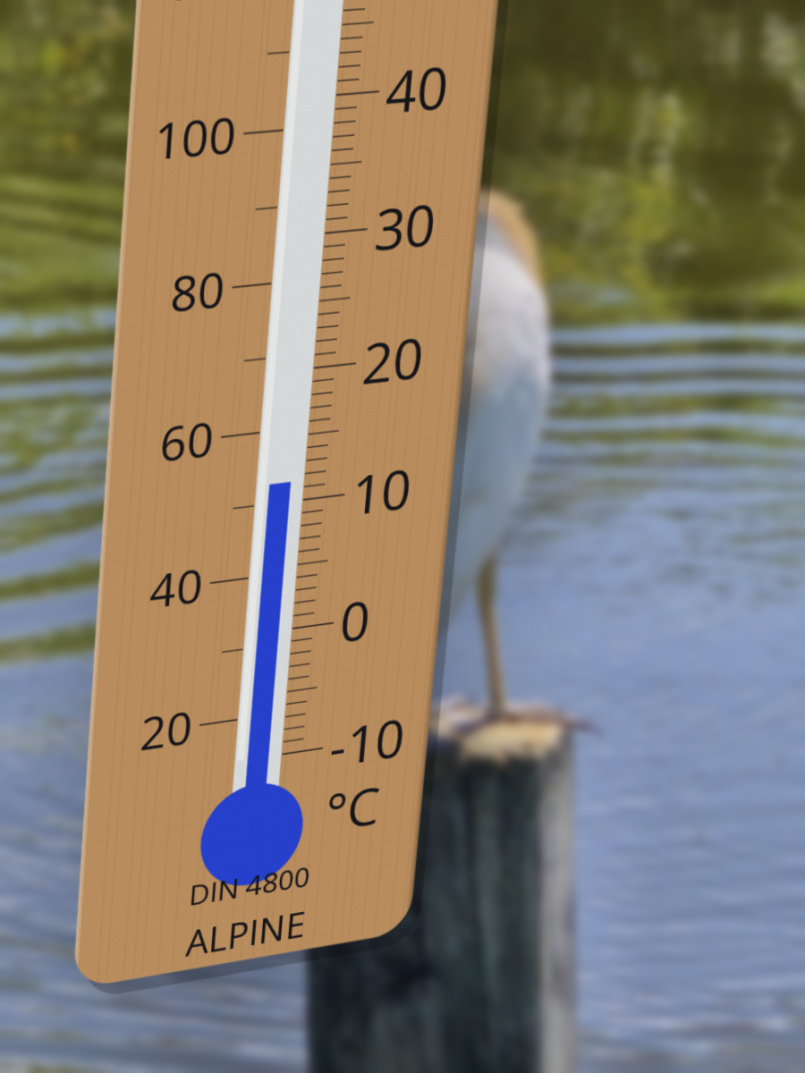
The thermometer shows 11.5 °C
